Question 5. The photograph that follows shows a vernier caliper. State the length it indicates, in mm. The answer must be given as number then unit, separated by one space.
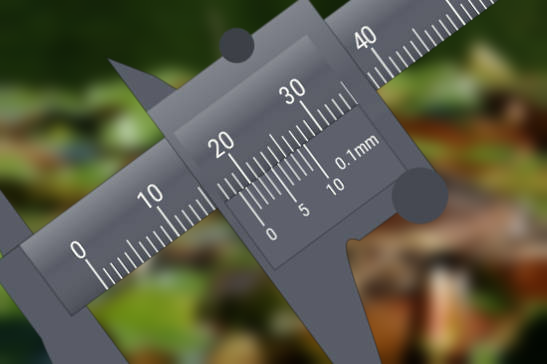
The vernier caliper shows 18.4 mm
